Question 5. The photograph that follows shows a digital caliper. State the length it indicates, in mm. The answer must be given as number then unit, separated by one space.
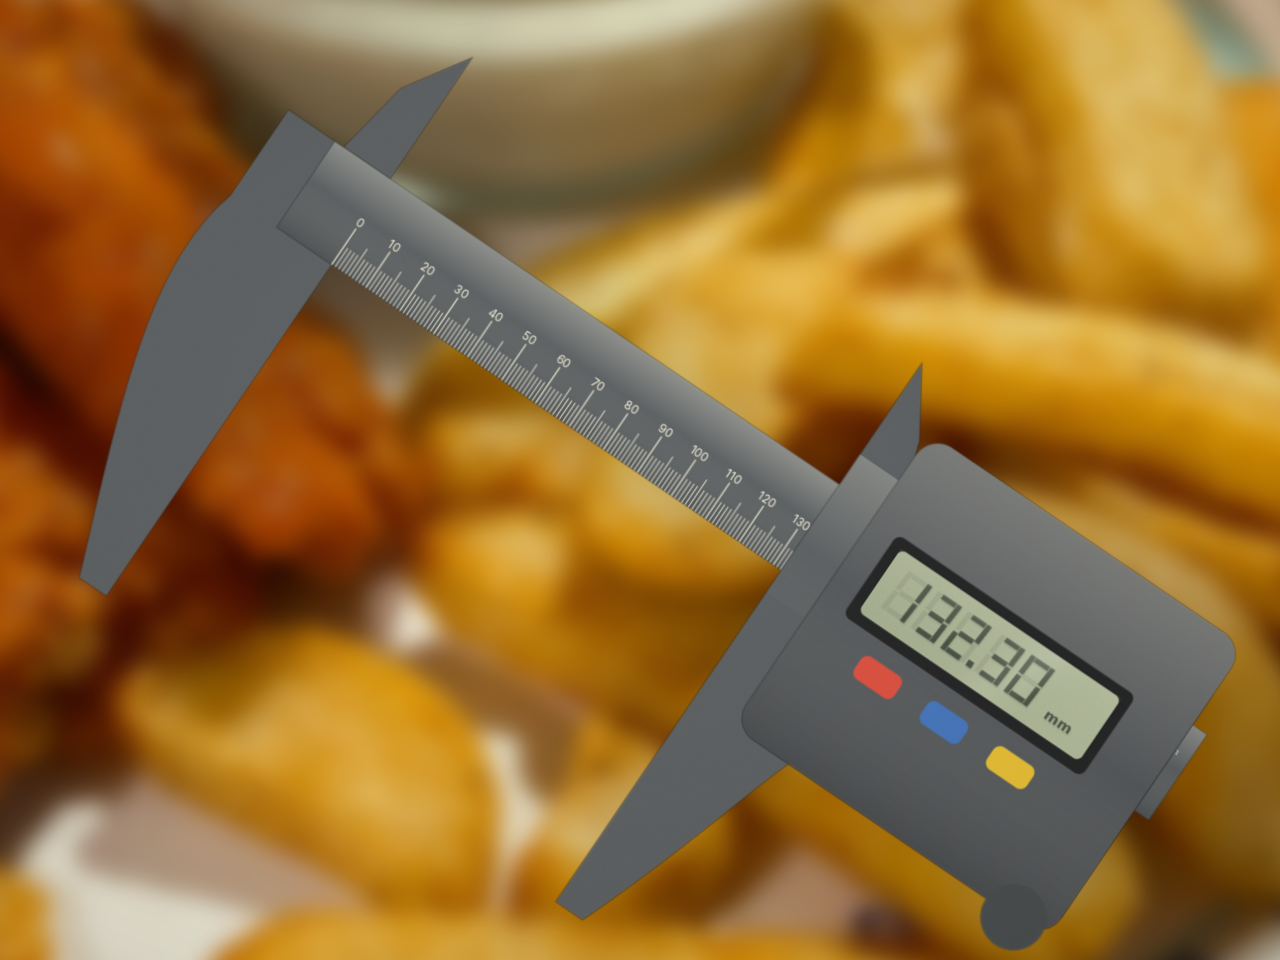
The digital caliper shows 132.30 mm
